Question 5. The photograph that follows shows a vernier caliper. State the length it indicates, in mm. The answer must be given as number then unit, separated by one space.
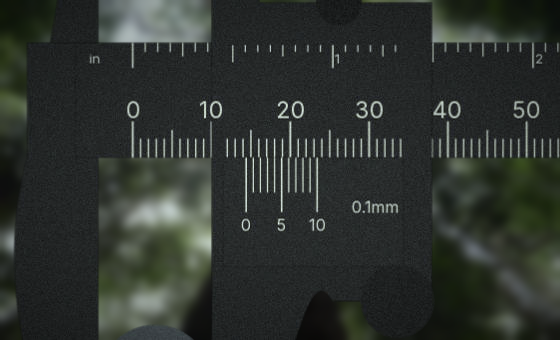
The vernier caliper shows 14.4 mm
